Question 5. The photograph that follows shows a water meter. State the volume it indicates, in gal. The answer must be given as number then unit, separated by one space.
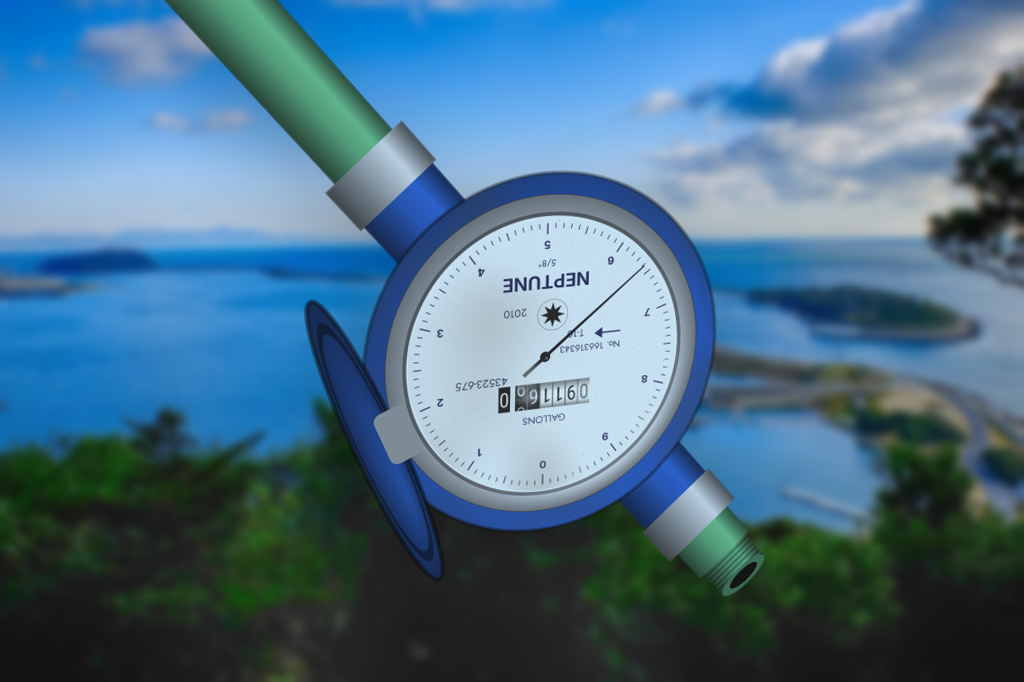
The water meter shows 911686.4 gal
